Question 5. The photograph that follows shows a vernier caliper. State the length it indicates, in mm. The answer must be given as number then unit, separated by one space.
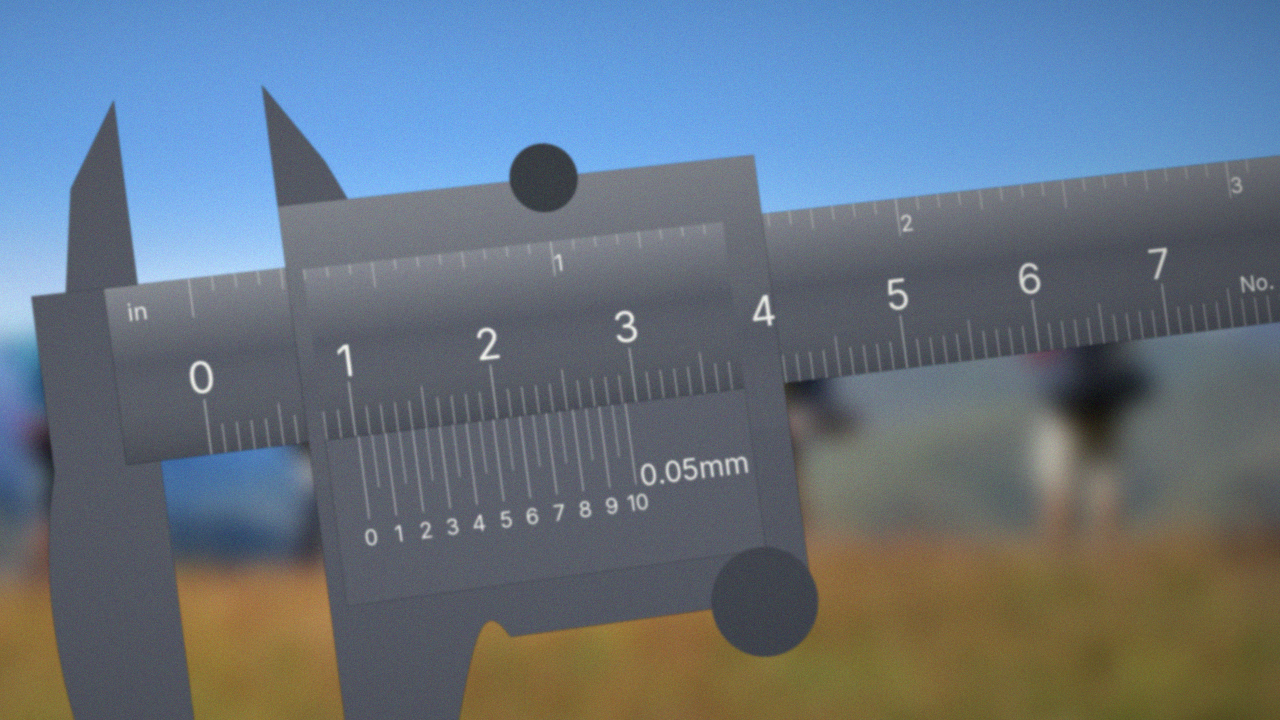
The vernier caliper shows 10.2 mm
